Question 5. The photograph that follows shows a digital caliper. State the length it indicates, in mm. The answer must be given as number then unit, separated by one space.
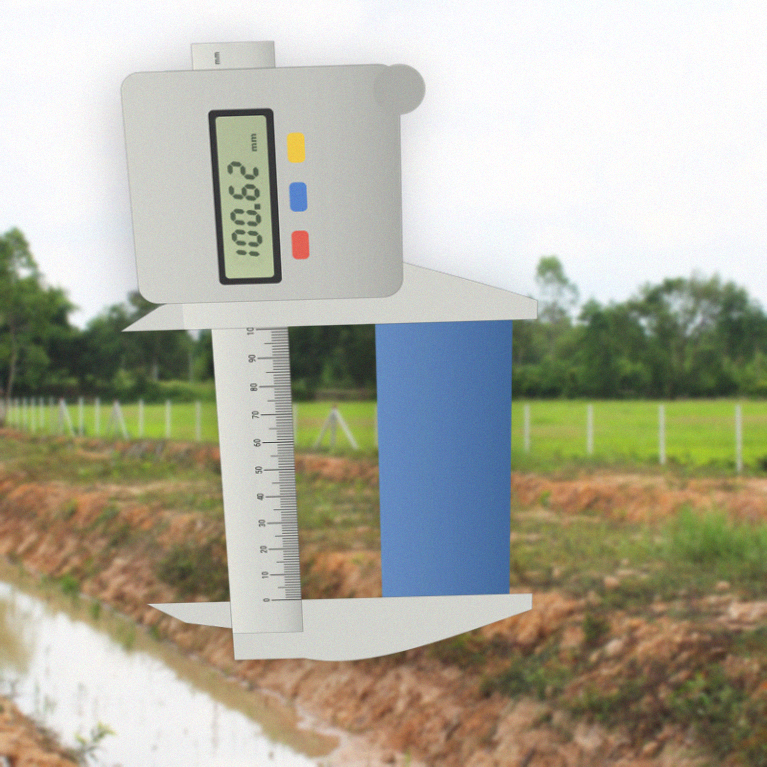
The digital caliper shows 100.62 mm
